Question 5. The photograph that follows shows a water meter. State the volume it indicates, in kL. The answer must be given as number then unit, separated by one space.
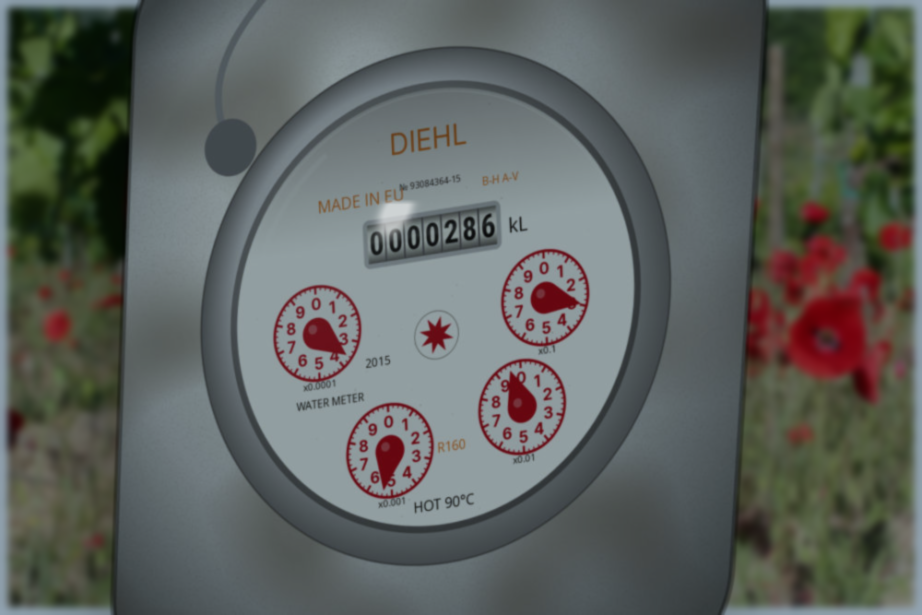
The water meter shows 286.2953 kL
